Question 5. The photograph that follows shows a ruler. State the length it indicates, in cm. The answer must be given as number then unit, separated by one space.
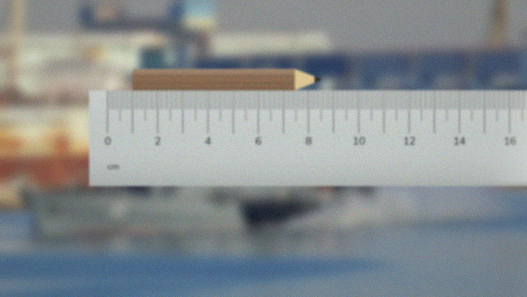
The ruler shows 7.5 cm
